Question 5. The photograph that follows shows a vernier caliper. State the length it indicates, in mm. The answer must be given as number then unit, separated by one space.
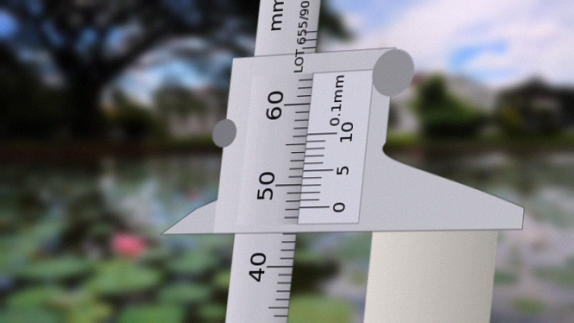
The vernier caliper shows 47.2 mm
